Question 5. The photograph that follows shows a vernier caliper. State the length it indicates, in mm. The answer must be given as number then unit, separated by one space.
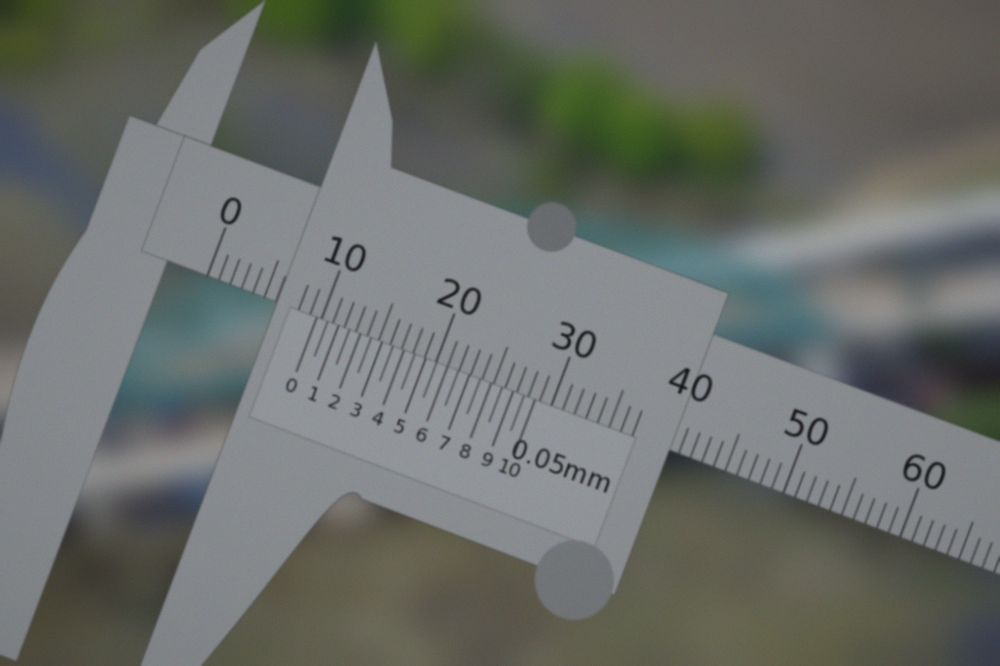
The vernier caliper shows 9.6 mm
